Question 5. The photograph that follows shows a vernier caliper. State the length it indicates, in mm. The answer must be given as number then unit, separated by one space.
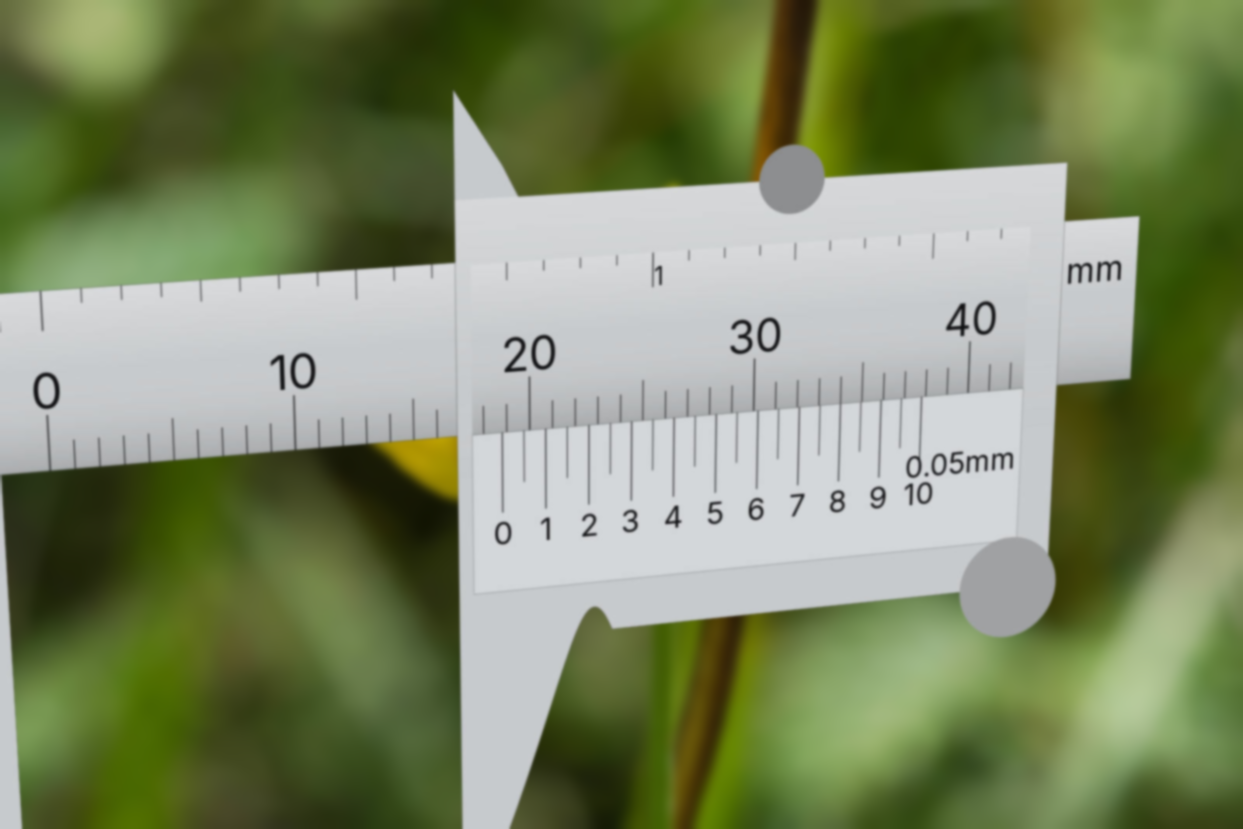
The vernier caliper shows 18.8 mm
